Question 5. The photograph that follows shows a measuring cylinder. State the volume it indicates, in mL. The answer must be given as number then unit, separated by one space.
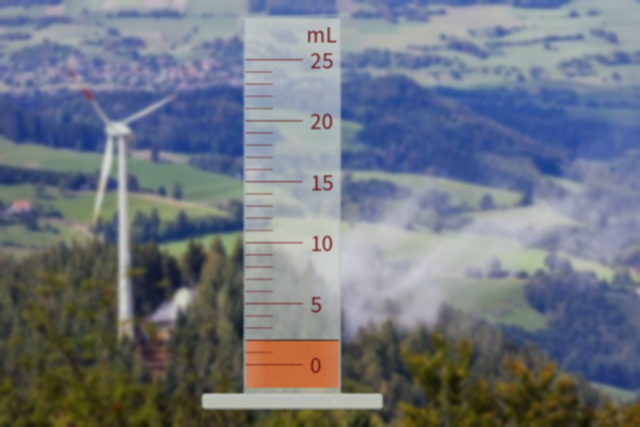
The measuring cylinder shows 2 mL
